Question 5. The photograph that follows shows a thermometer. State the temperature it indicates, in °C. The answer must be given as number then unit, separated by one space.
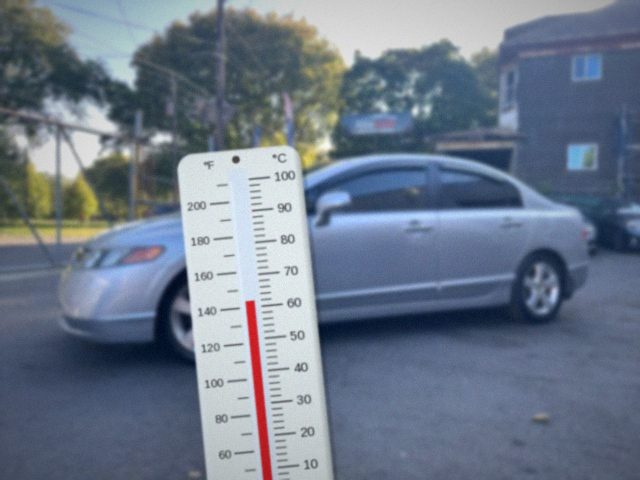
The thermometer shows 62 °C
